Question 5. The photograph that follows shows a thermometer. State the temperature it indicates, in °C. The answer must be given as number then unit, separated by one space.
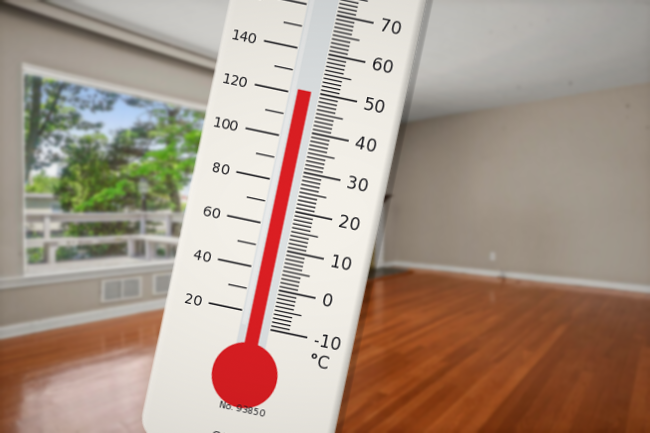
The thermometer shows 50 °C
